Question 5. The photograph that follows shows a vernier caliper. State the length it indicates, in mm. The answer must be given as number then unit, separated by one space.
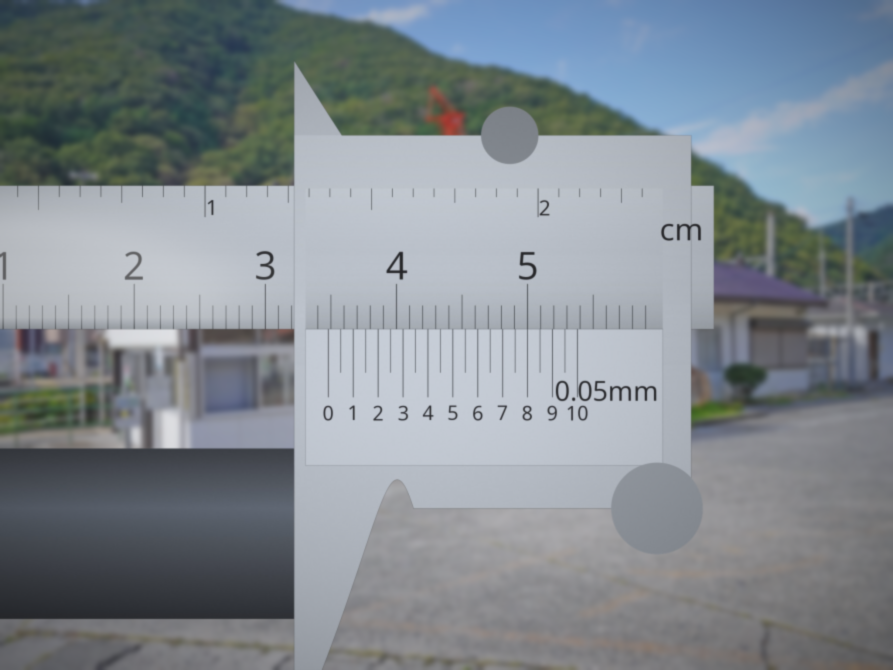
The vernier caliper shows 34.8 mm
